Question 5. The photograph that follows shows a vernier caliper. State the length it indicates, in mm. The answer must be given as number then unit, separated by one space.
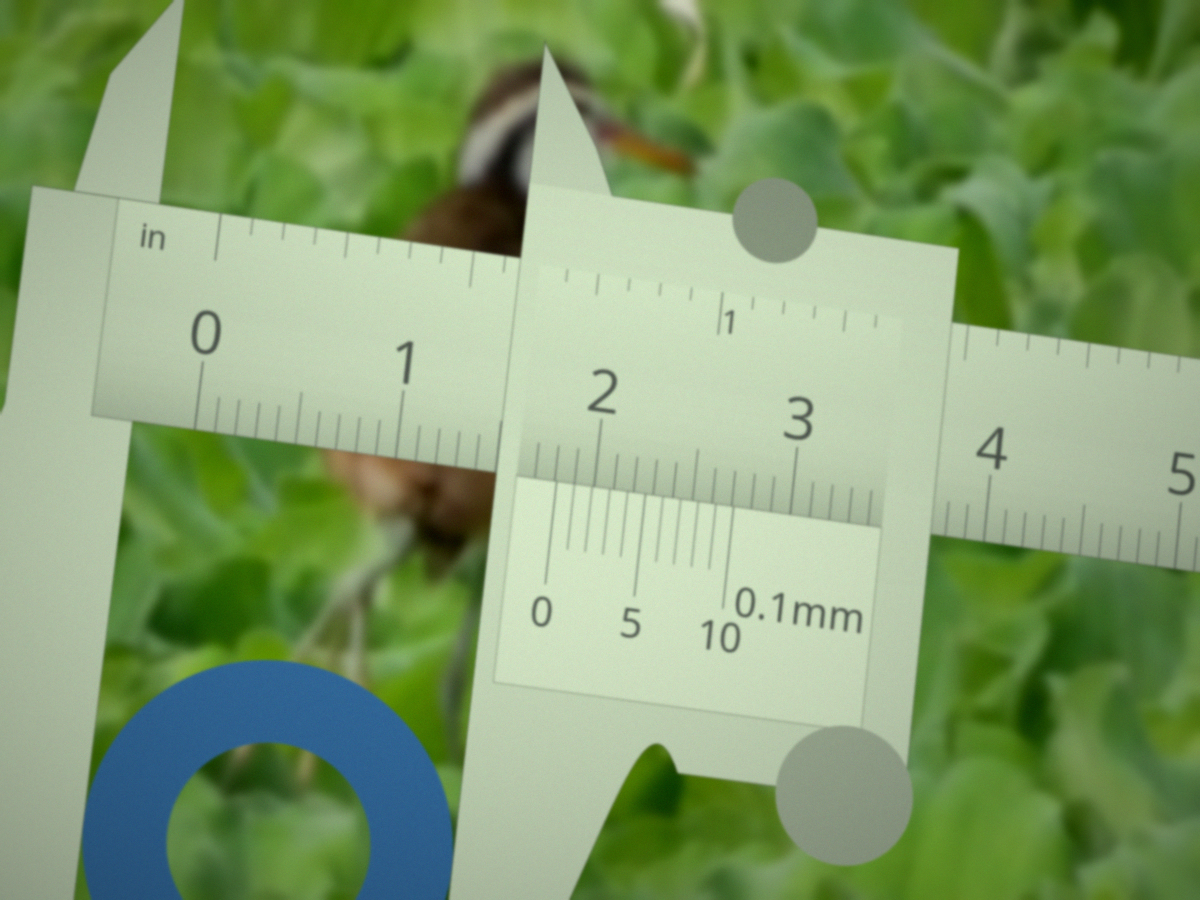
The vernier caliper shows 18.1 mm
